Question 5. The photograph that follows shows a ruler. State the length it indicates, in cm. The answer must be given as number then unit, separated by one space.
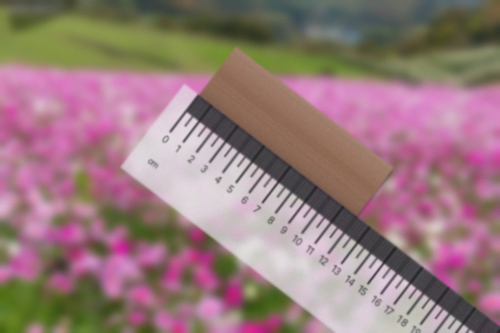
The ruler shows 12 cm
